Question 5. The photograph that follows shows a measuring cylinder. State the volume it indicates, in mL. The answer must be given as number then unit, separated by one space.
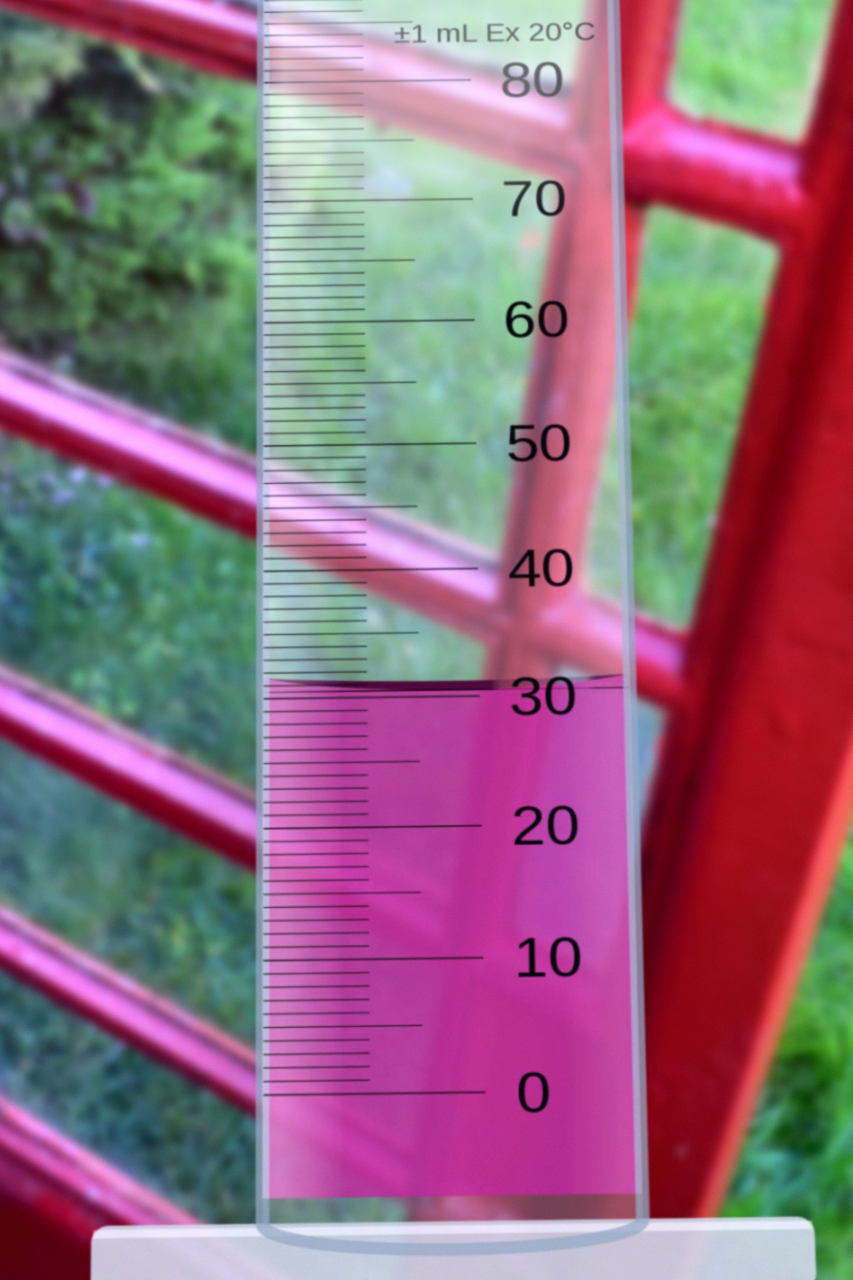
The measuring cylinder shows 30.5 mL
